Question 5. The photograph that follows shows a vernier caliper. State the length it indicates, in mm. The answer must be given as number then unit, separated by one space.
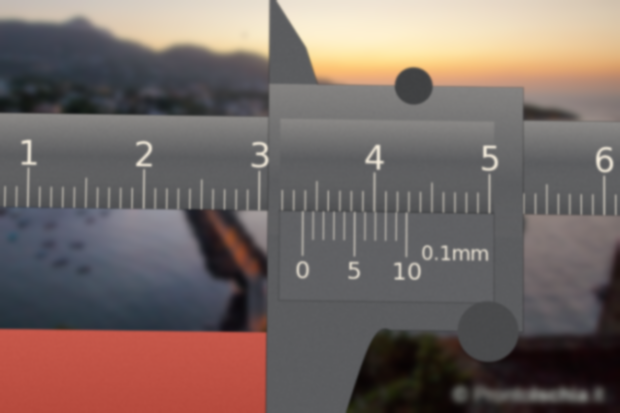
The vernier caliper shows 33.8 mm
